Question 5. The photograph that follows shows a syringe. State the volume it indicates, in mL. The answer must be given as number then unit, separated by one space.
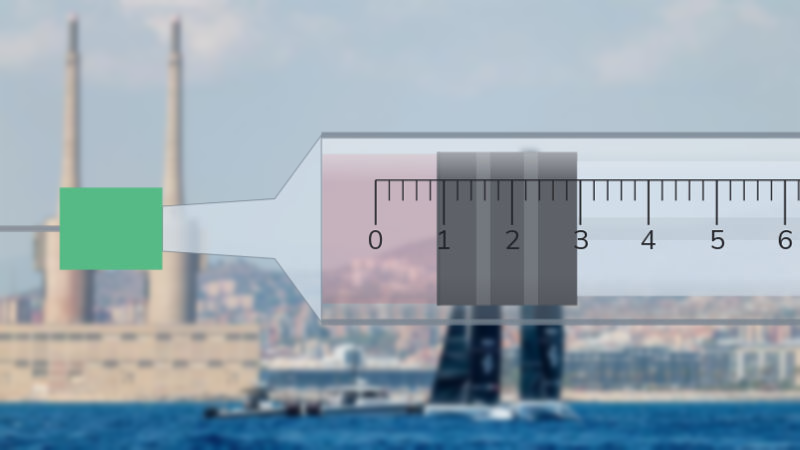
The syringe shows 0.9 mL
